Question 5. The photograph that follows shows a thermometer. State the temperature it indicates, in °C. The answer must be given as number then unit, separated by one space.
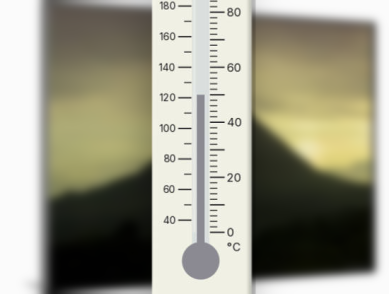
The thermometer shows 50 °C
